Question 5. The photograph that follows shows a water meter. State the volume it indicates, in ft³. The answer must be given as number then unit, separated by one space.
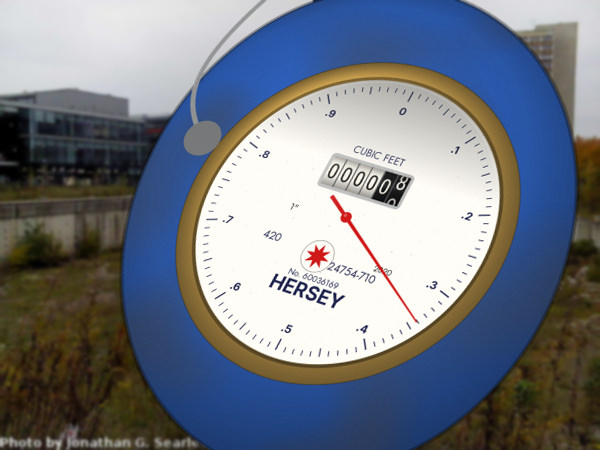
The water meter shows 8.34 ft³
